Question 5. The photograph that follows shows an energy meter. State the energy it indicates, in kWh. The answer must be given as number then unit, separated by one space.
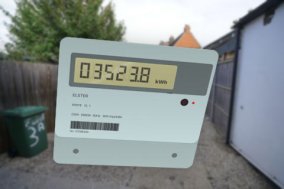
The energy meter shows 3523.8 kWh
